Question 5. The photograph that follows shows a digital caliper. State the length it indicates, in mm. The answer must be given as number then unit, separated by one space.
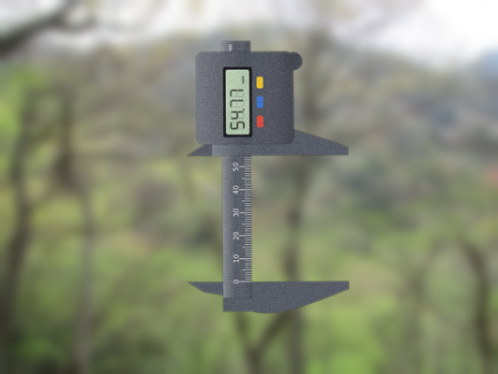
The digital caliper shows 54.77 mm
